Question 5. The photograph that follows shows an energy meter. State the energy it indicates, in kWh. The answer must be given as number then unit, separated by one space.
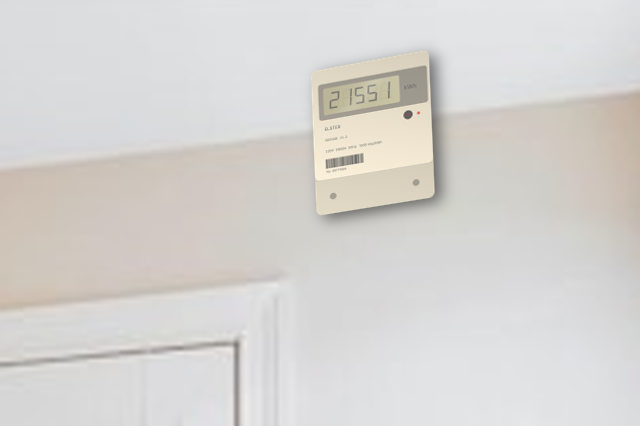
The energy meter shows 21551 kWh
